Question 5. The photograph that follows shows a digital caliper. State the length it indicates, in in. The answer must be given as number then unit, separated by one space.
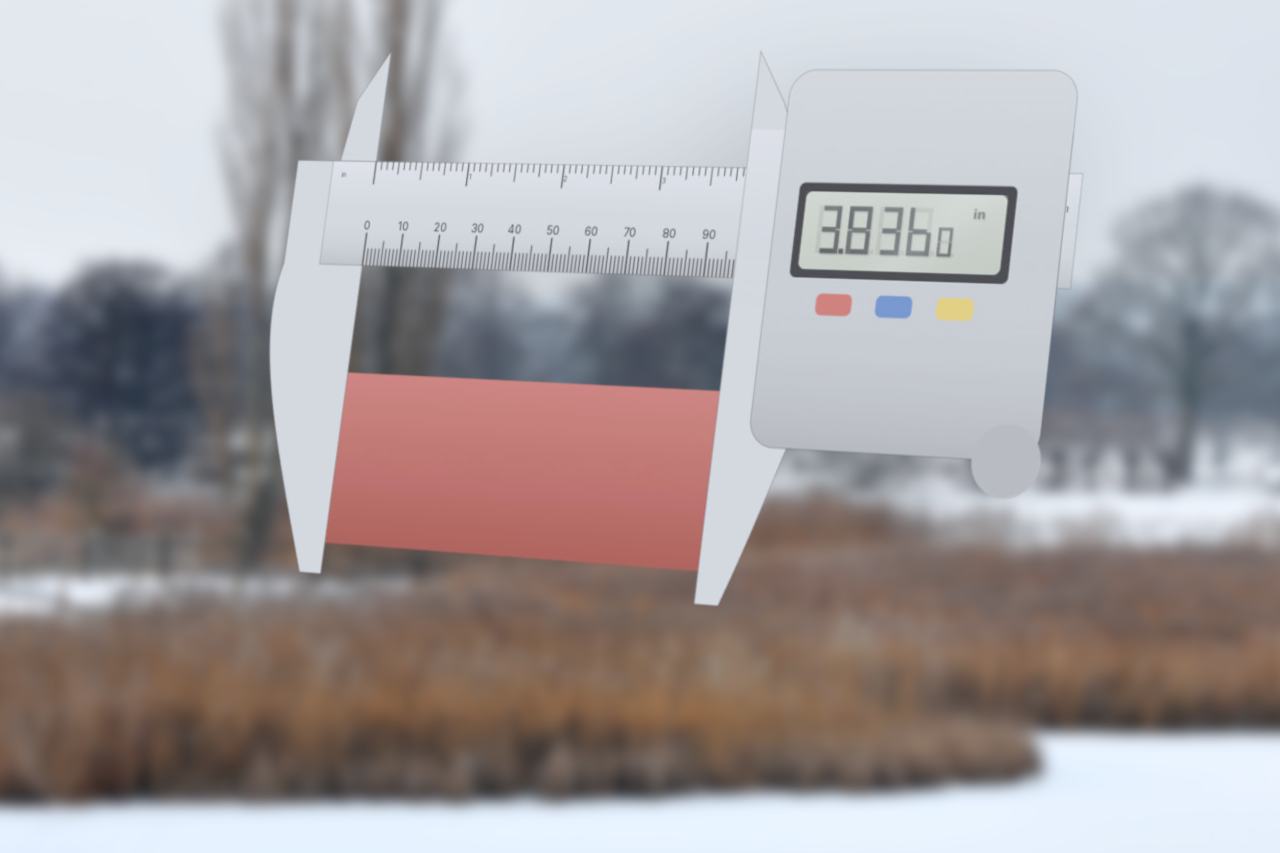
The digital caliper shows 3.8360 in
